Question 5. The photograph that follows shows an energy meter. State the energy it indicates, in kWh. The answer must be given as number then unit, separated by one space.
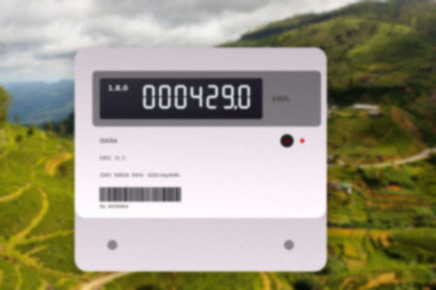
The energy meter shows 429.0 kWh
